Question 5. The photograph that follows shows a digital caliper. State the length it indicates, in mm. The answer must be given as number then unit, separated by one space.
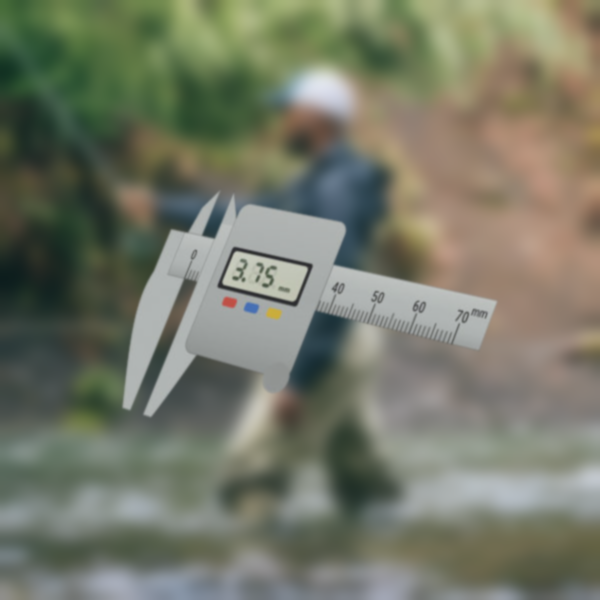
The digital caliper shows 3.75 mm
